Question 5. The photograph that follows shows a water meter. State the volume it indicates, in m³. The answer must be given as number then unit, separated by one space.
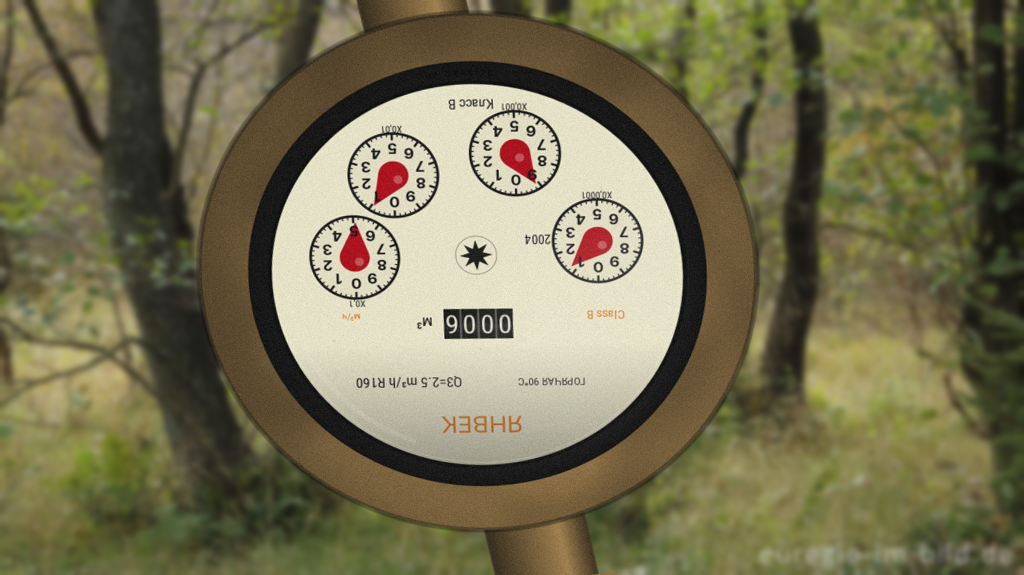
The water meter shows 6.5091 m³
